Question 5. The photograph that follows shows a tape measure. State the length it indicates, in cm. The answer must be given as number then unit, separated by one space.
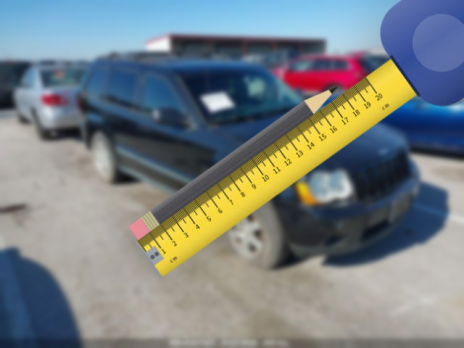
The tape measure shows 18 cm
